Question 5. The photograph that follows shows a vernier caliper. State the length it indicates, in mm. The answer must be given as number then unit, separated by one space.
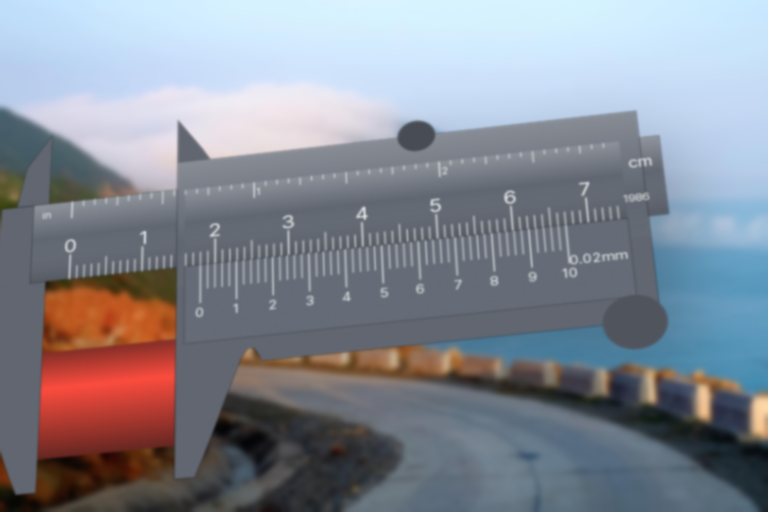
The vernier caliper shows 18.0 mm
